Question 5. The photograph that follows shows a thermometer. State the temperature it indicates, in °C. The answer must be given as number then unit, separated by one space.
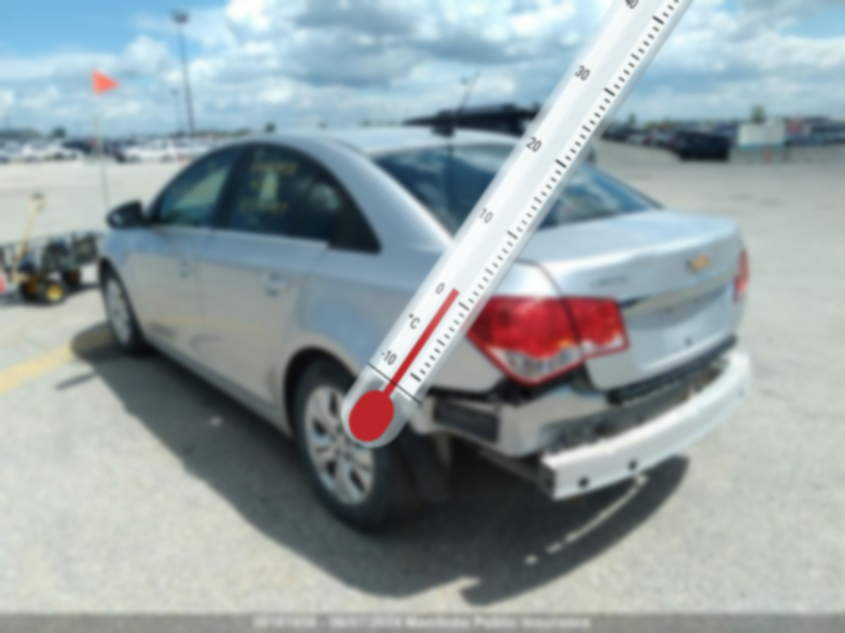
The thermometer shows 1 °C
